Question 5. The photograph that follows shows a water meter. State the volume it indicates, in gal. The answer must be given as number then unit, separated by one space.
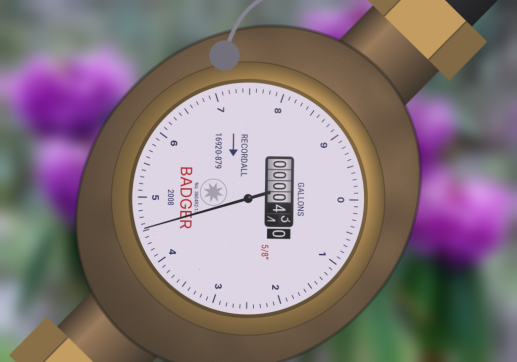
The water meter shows 434.5 gal
